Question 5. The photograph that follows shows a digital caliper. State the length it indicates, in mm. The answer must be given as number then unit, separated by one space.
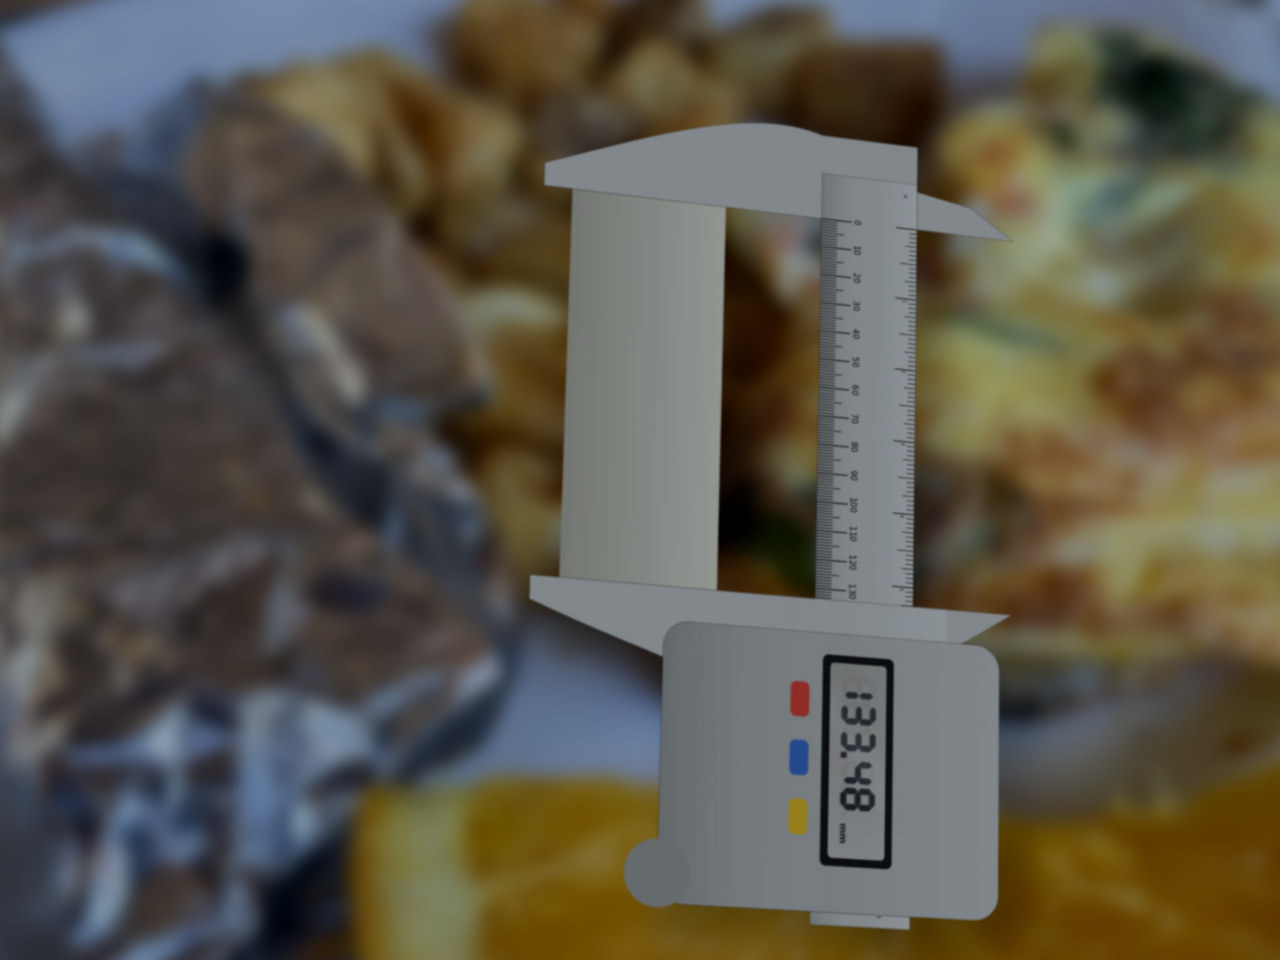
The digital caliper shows 133.48 mm
